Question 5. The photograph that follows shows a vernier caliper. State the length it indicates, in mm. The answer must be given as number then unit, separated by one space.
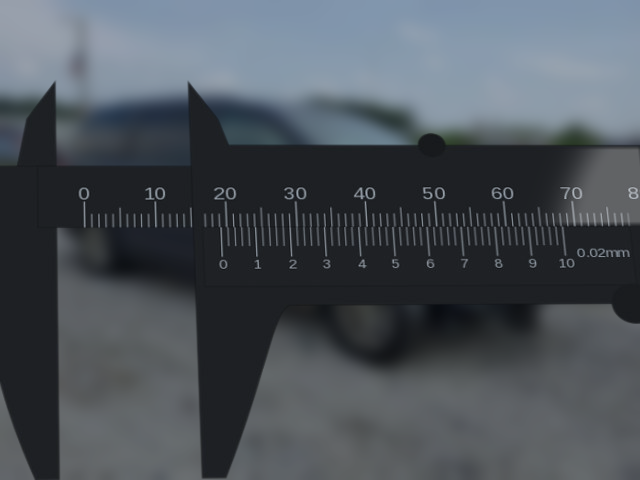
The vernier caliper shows 19.2 mm
